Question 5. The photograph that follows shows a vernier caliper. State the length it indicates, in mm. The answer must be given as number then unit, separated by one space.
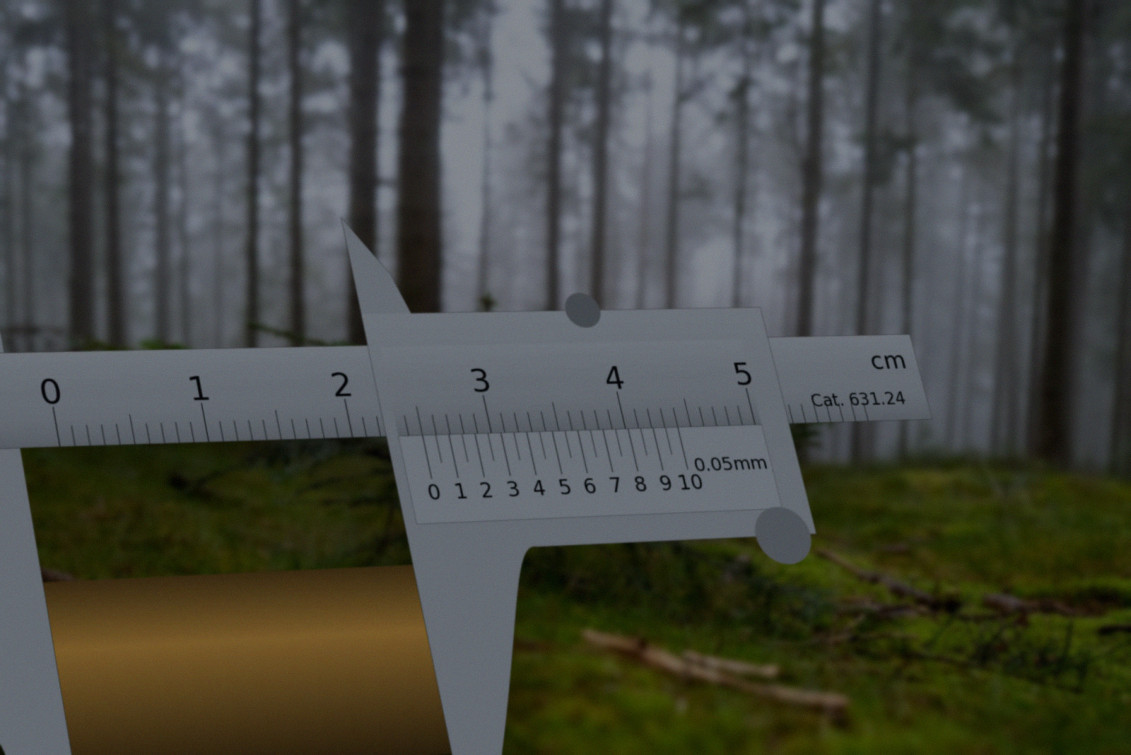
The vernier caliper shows 25.0 mm
